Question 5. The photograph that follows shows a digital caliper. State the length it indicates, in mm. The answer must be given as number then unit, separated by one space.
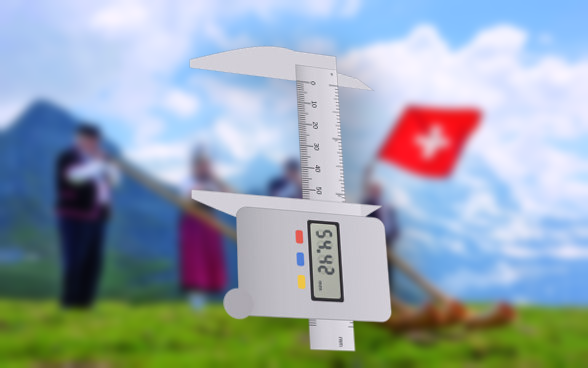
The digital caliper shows 54.42 mm
